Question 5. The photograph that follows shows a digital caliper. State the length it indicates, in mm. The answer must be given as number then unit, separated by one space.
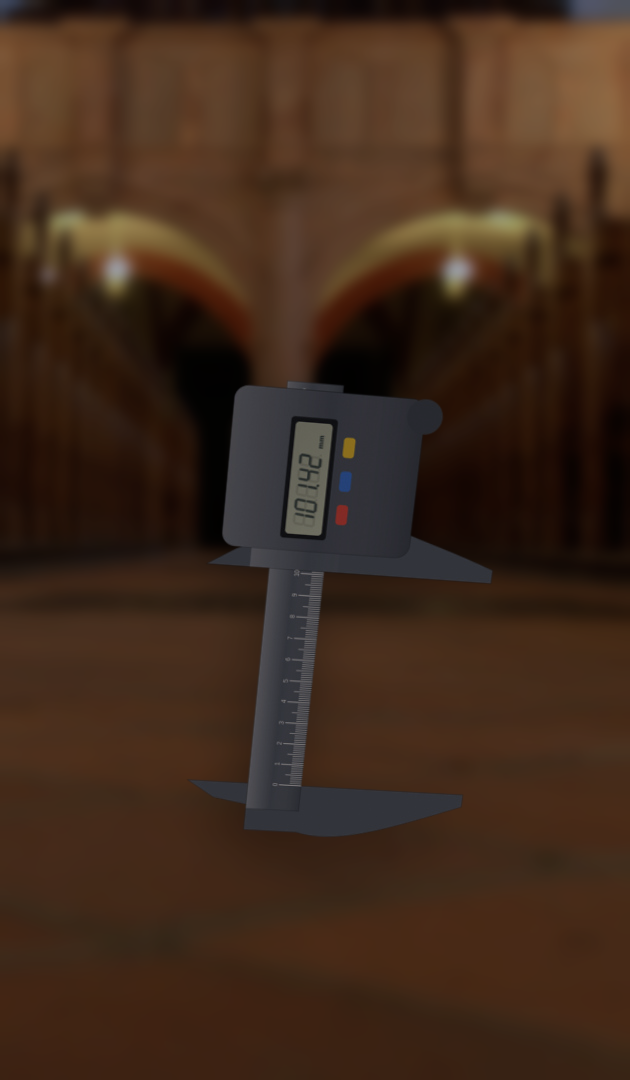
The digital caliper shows 101.42 mm
